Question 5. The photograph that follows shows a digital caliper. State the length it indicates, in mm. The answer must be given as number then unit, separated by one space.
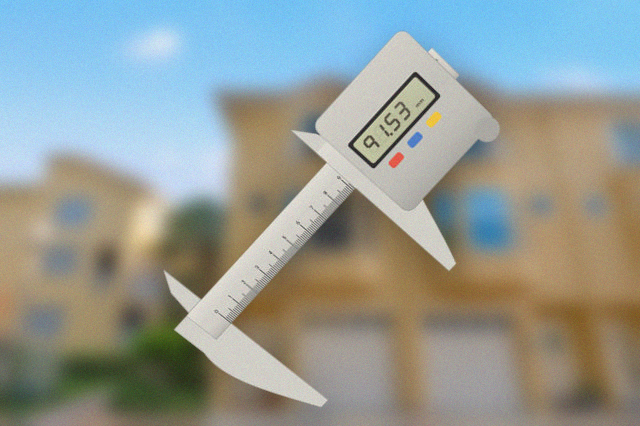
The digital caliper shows 91.53 mm
